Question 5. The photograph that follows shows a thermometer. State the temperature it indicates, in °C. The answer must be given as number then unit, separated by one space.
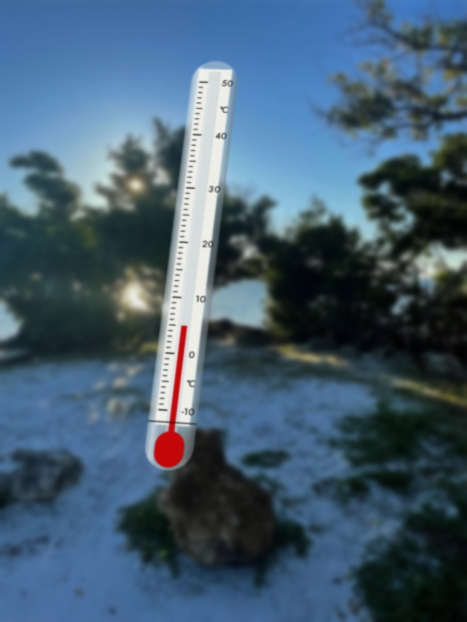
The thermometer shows 5 °C
